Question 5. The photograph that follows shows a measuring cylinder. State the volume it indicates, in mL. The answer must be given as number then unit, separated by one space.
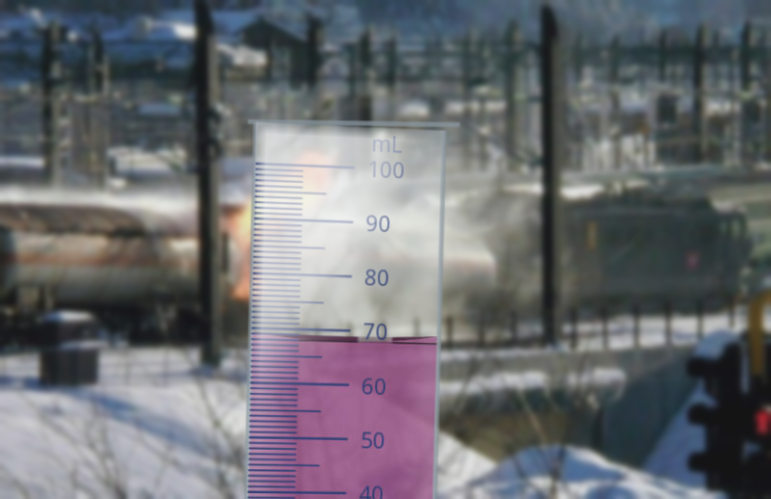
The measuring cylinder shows 68 mL
